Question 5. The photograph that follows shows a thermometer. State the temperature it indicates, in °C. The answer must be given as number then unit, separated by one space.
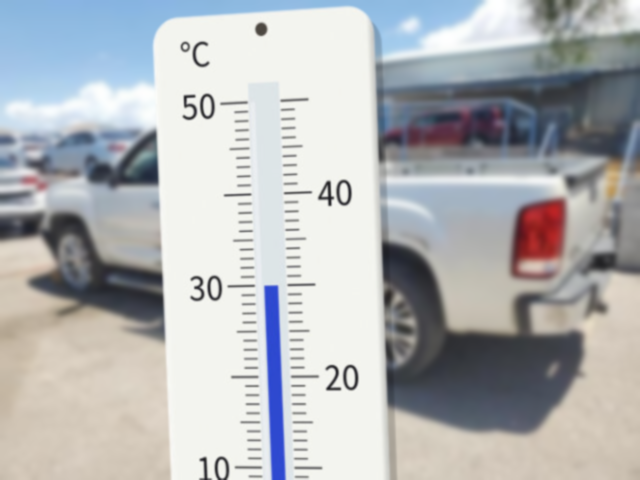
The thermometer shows 30 °C
